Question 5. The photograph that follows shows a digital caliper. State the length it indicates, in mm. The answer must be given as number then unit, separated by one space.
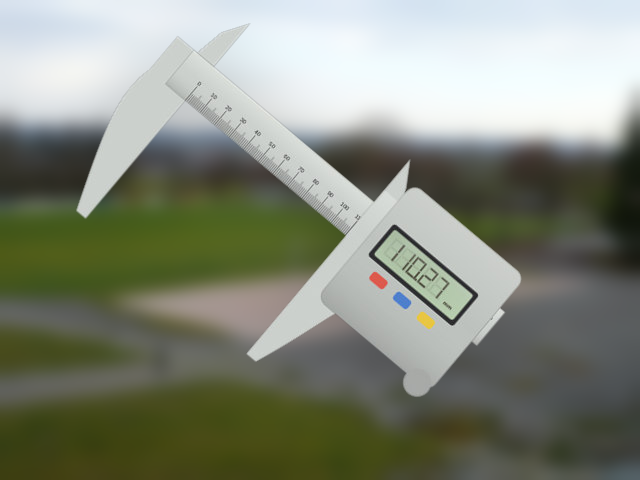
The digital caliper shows 110.27 mm
